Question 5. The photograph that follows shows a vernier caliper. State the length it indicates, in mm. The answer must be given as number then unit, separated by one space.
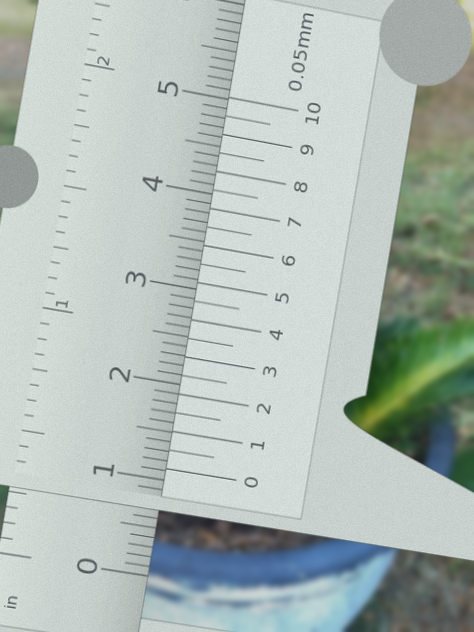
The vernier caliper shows 11.2 mm
